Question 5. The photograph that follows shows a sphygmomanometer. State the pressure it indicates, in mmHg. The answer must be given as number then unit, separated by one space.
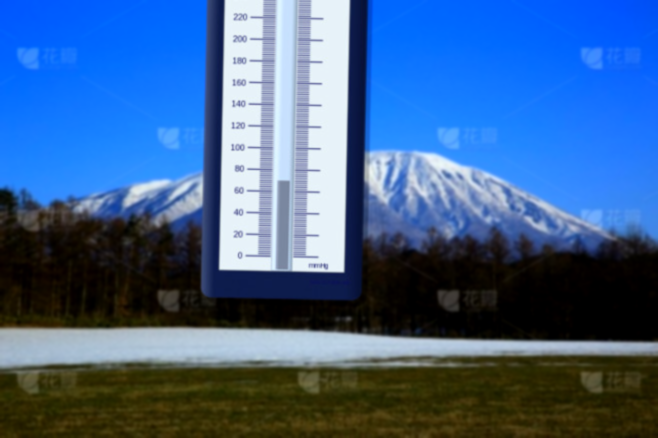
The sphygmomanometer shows 70 mmHg
